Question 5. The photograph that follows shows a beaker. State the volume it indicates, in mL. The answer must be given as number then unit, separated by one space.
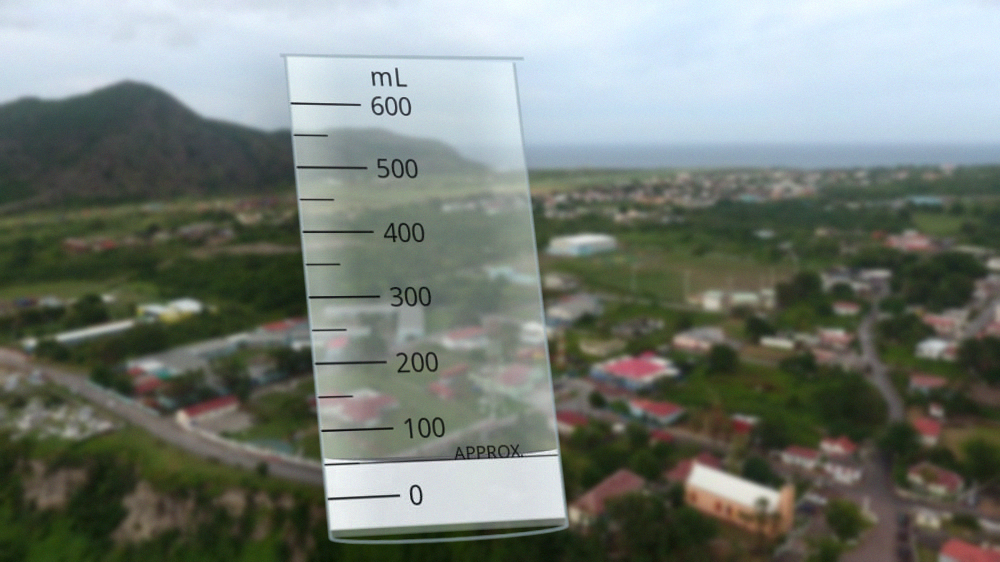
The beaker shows 50 mL
